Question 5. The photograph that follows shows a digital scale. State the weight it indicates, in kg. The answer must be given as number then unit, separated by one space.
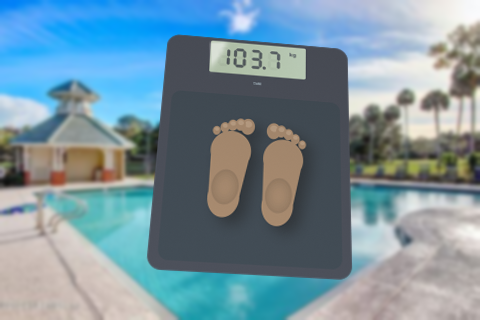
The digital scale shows 103.7 kg
